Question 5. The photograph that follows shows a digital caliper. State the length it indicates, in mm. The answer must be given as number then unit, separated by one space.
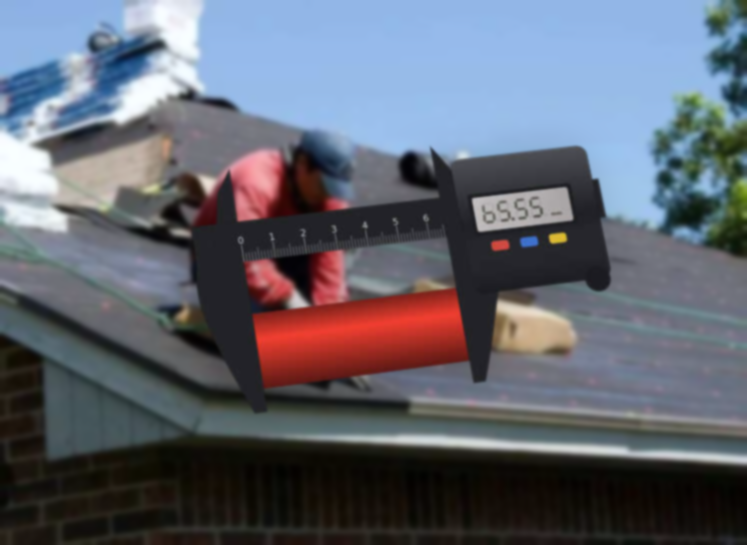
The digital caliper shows 65.55 mm
